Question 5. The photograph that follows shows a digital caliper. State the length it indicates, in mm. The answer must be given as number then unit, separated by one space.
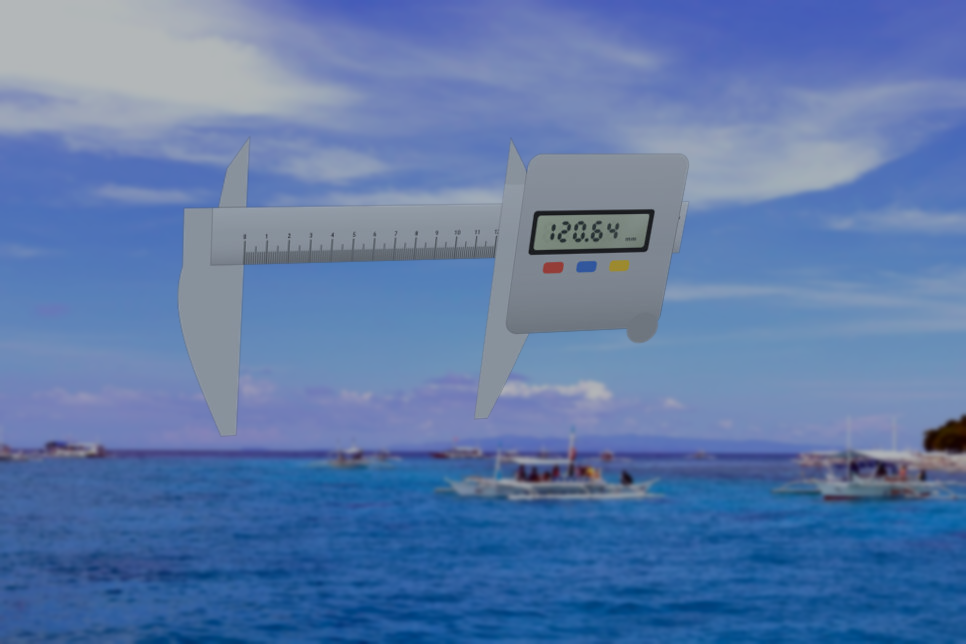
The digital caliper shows 120.64 mm
